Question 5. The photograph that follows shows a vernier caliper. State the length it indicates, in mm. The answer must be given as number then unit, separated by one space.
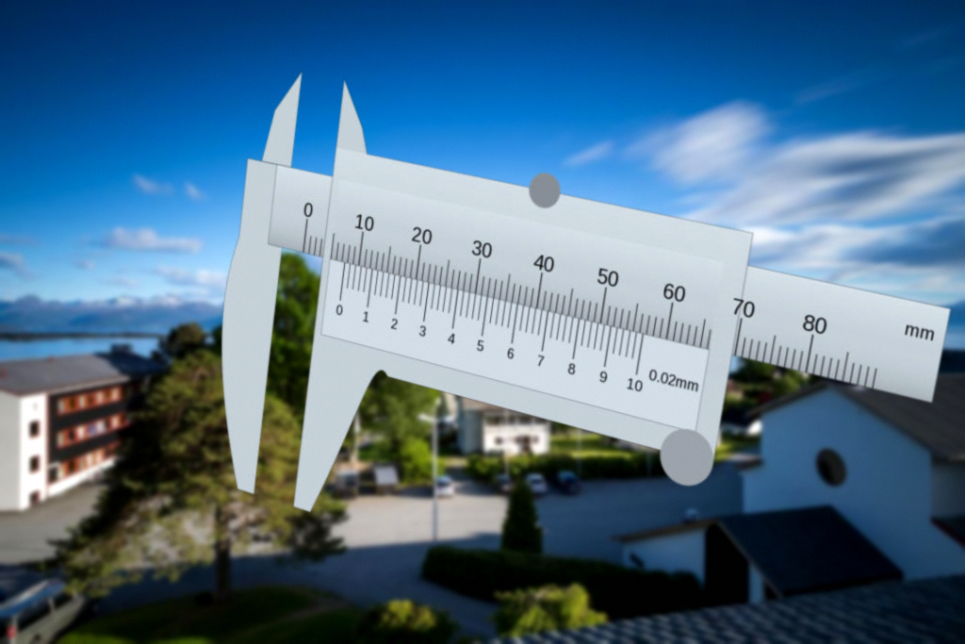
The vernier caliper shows 7.5 mm
